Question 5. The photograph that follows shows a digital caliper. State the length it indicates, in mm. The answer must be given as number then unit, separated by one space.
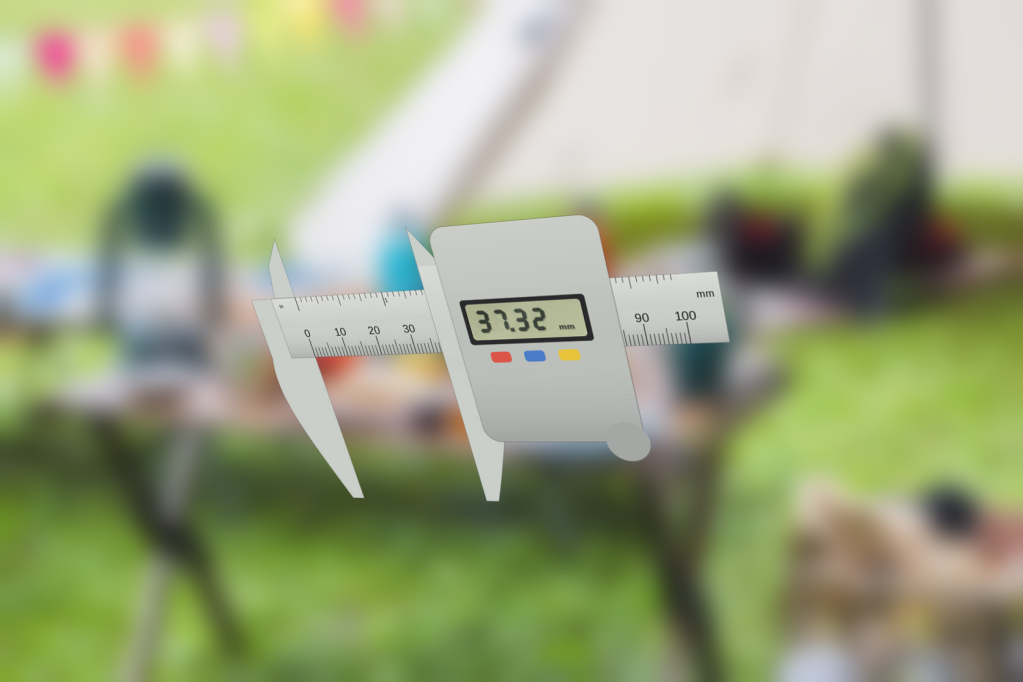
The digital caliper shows 37.32 mm
